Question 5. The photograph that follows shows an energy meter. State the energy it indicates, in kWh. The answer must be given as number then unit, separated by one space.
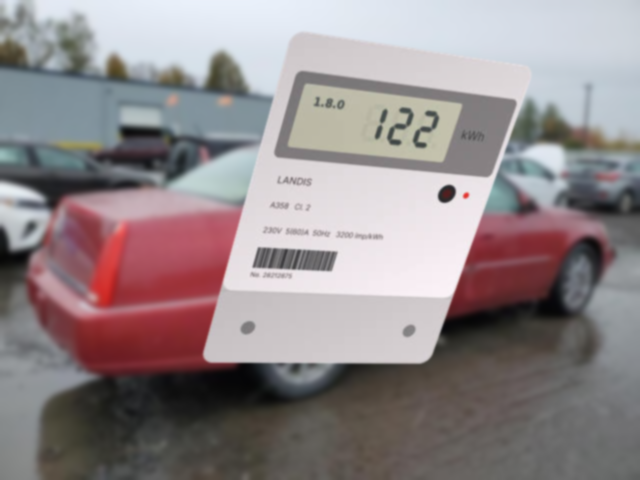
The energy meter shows 122 kWh
